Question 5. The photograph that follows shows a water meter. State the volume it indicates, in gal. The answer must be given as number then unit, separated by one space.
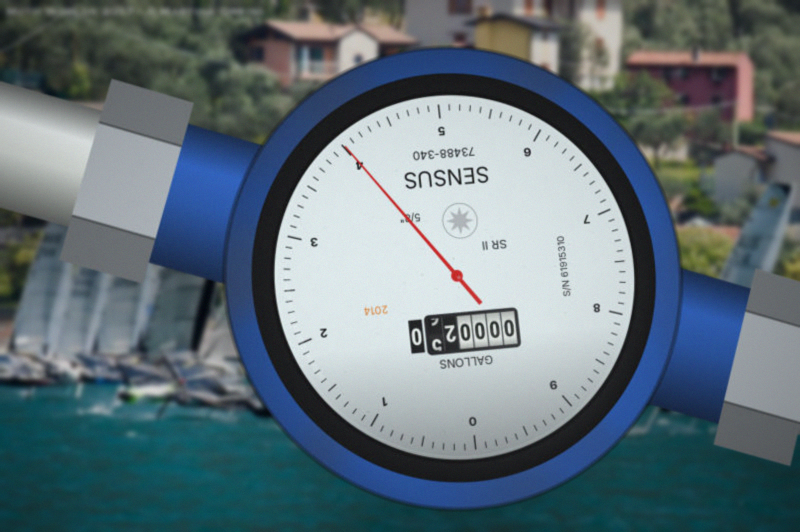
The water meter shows 254.0 gal
